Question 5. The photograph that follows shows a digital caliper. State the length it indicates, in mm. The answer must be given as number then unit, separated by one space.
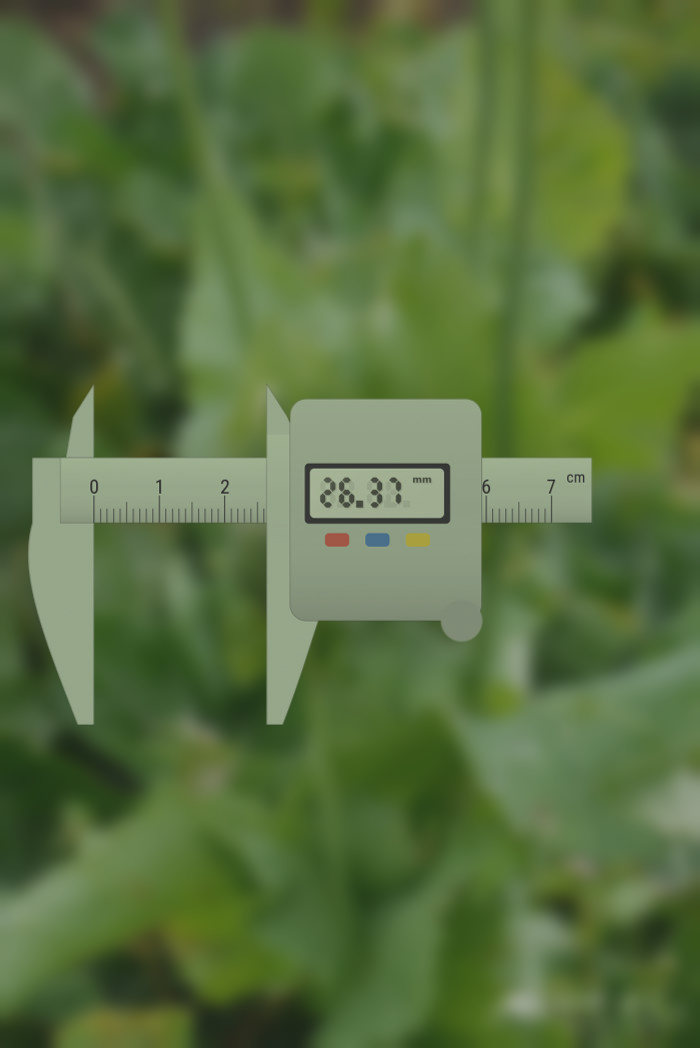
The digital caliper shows 26.37 mm
